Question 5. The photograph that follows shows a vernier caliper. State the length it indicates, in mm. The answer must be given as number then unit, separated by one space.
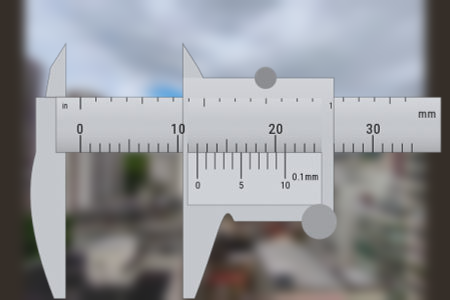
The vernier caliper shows 12.0 mm
